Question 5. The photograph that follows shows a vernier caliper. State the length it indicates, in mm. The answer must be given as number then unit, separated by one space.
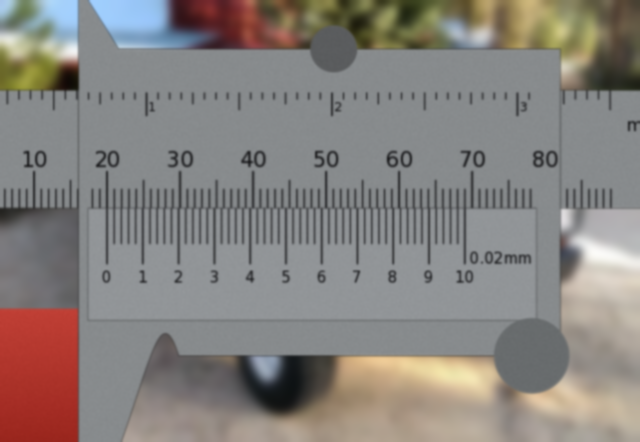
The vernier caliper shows 20.0 mm
